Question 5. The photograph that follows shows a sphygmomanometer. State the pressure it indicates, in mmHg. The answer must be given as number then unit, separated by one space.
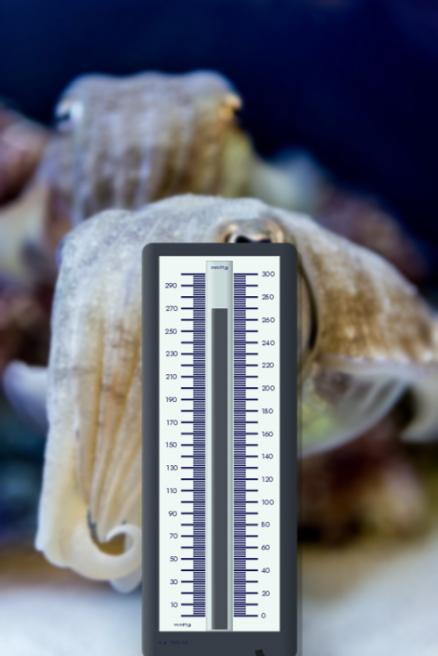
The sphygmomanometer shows 270 mmHg
